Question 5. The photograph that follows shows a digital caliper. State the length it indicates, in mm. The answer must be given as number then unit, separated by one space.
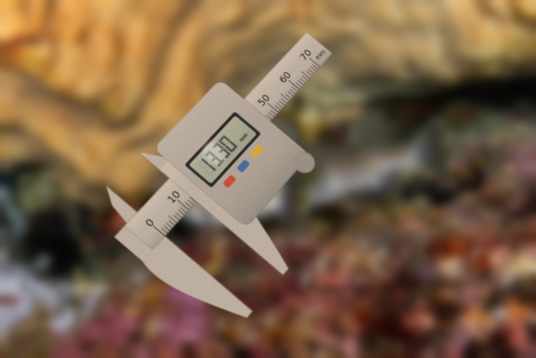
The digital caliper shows 13.30 mm
